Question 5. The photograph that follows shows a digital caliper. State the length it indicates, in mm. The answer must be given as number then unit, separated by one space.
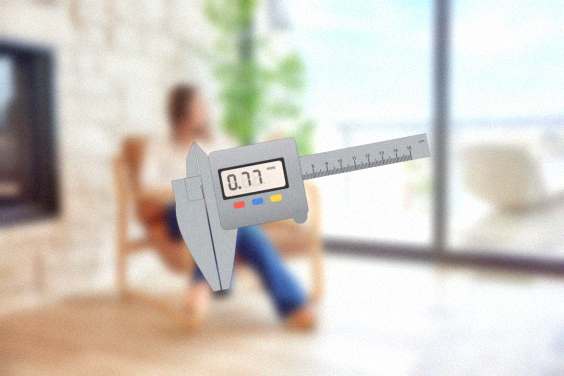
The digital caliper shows 0.77 mm
